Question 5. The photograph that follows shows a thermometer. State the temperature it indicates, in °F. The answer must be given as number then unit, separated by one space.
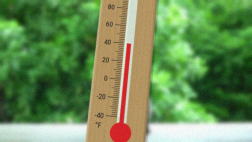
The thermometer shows 40 °F
